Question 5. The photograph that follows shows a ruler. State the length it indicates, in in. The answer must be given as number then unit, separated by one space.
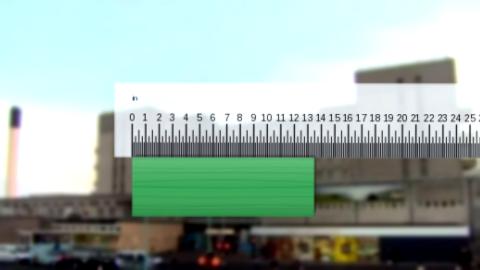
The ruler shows 13.5 in
